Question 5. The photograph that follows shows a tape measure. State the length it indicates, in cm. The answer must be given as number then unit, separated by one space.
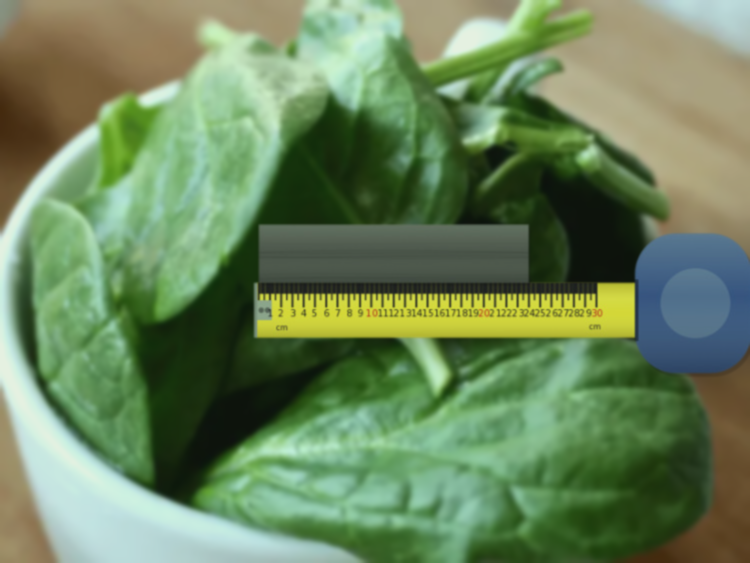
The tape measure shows 24 cm
